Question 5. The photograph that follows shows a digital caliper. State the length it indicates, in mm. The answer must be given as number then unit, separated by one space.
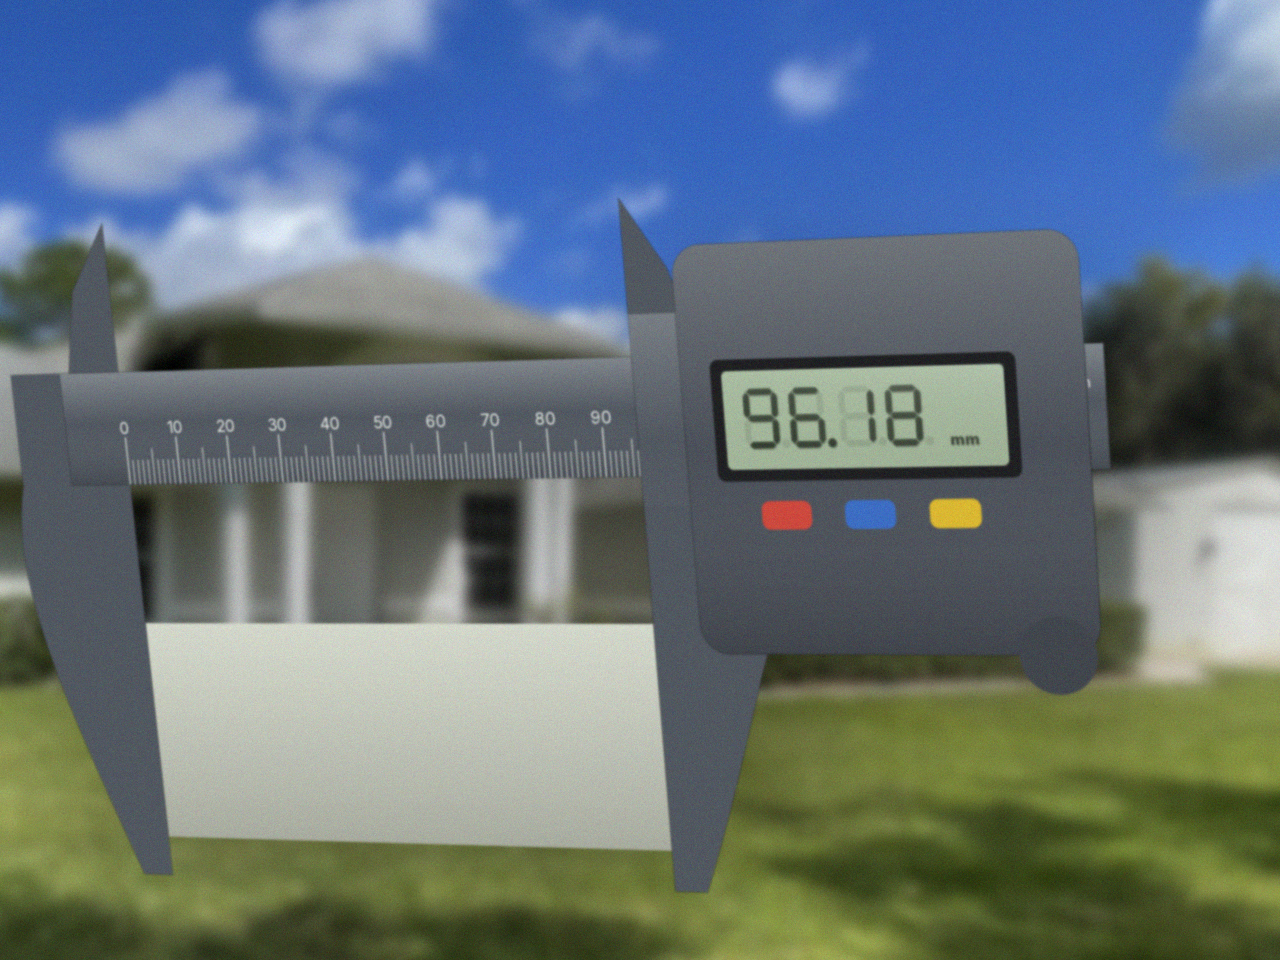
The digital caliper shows 96.18 mm
